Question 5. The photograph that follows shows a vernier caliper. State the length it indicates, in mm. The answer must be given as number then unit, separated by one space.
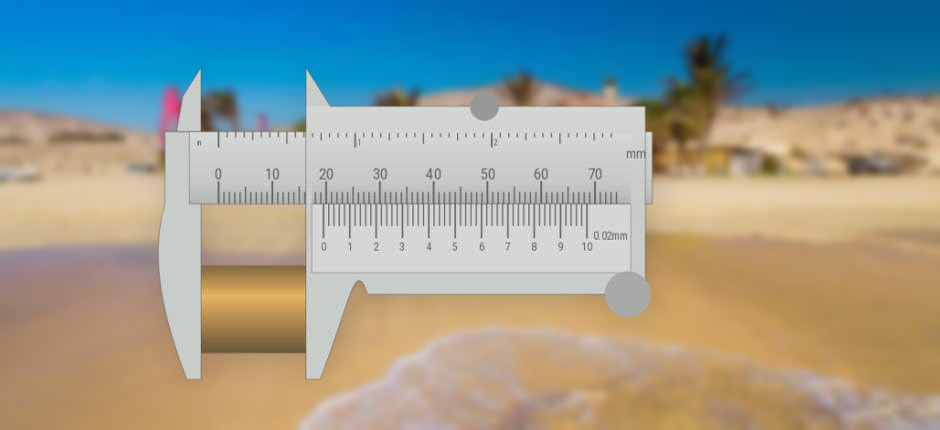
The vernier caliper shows 19.5 mm
